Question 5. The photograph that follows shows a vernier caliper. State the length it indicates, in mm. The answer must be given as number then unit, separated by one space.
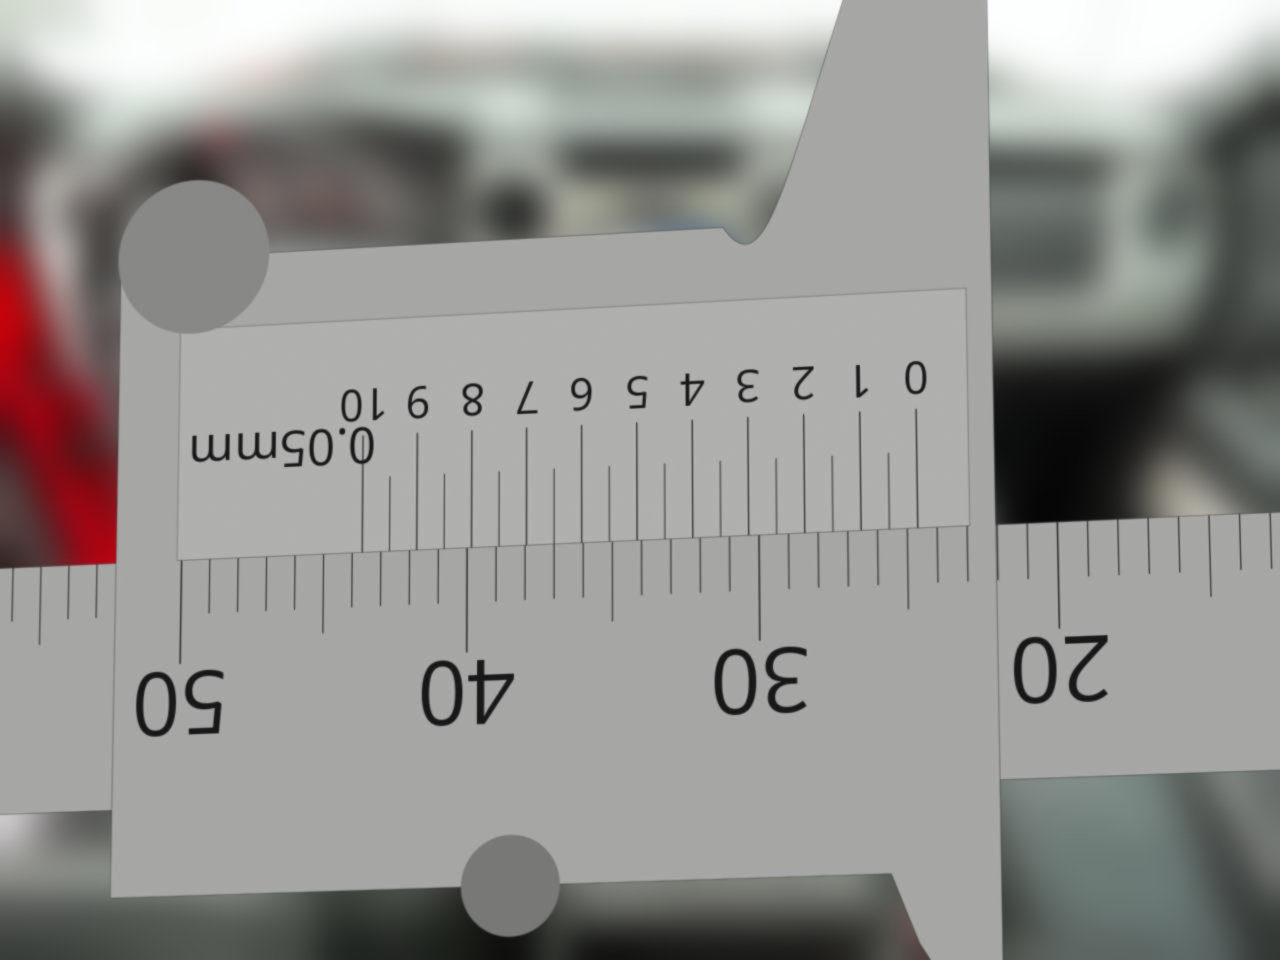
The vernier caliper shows 24.65 mm
